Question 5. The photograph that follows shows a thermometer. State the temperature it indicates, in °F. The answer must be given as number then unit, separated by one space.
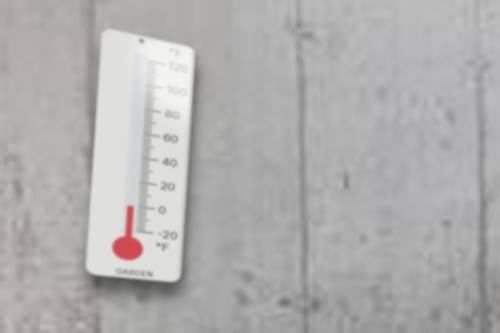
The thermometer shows 0 °F
